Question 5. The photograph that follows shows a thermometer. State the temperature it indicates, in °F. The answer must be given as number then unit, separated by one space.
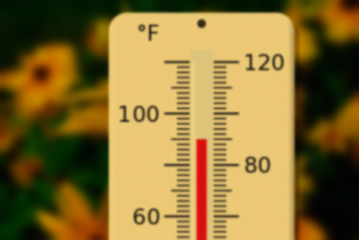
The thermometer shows 90 °F
